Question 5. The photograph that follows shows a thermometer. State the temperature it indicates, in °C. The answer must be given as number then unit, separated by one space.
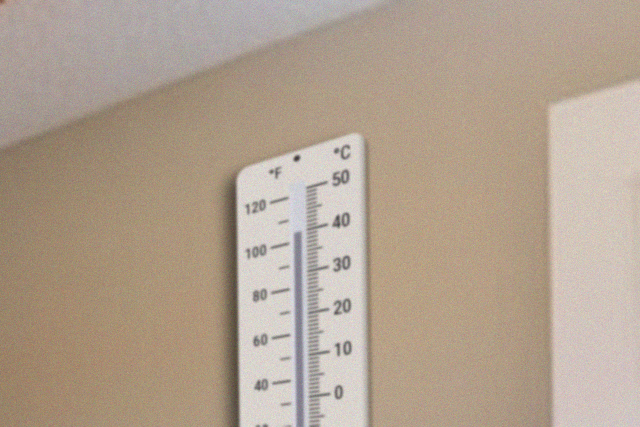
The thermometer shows 40 °C
